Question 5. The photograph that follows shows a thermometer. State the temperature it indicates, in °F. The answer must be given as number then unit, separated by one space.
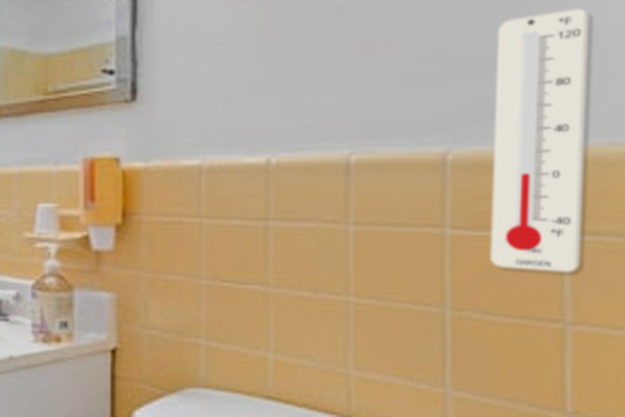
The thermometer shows 0 °F
